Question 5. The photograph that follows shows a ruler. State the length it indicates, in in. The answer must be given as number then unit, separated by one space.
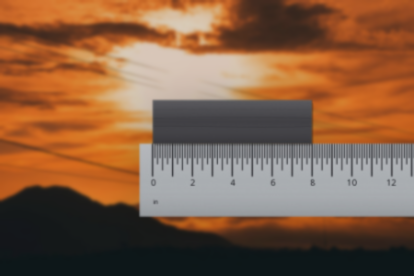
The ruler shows 8 in
